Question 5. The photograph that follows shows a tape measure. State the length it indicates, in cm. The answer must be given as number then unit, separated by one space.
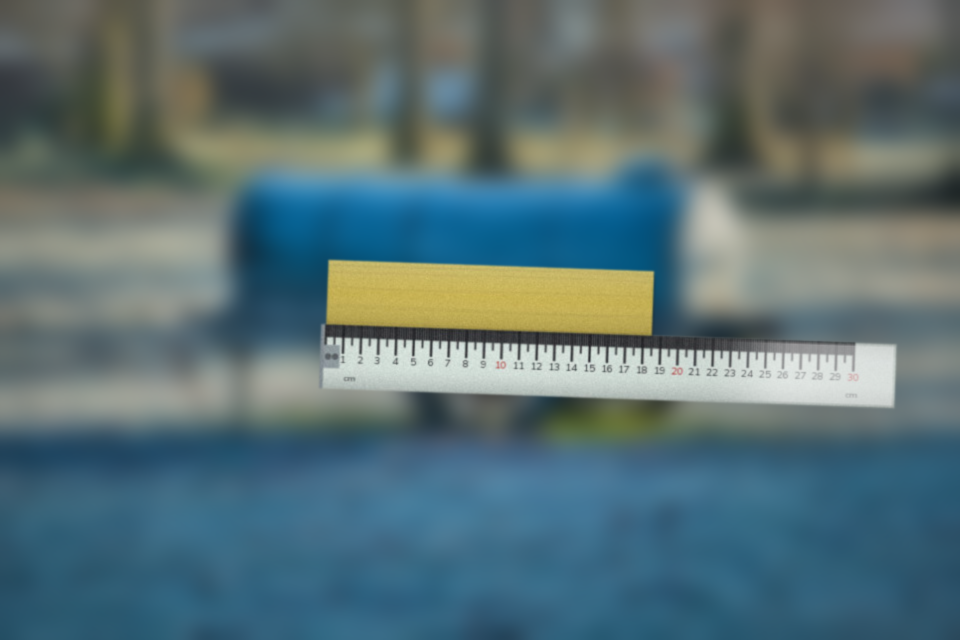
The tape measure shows 18.5 cm
